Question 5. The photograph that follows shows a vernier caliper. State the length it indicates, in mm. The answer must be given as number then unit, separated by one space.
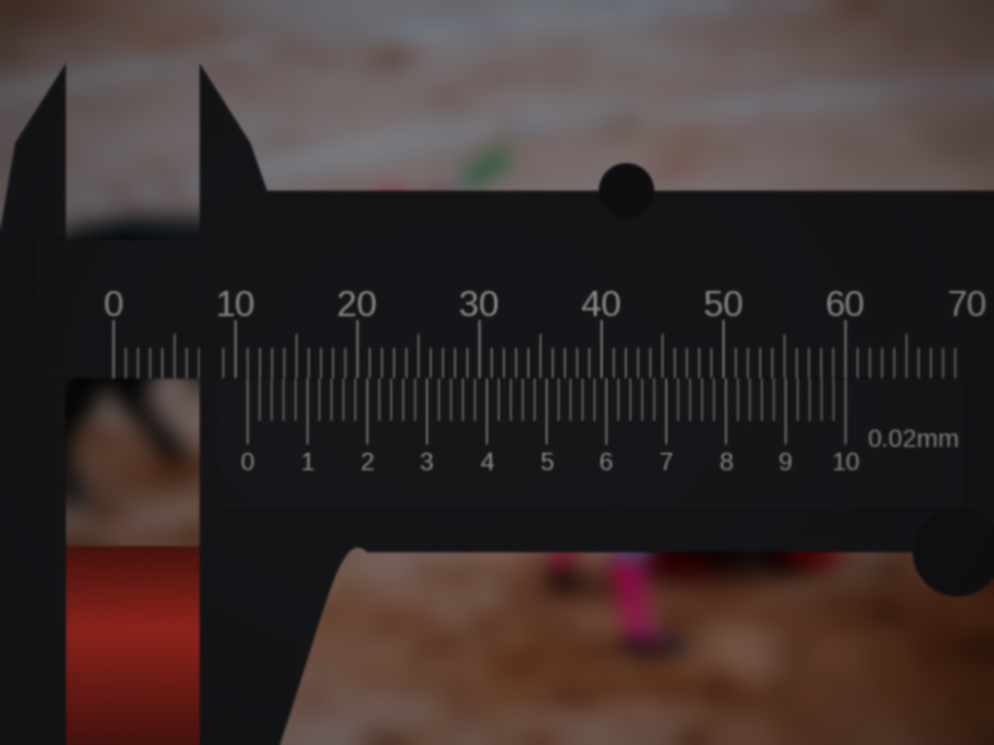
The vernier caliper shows 11.0 mm
